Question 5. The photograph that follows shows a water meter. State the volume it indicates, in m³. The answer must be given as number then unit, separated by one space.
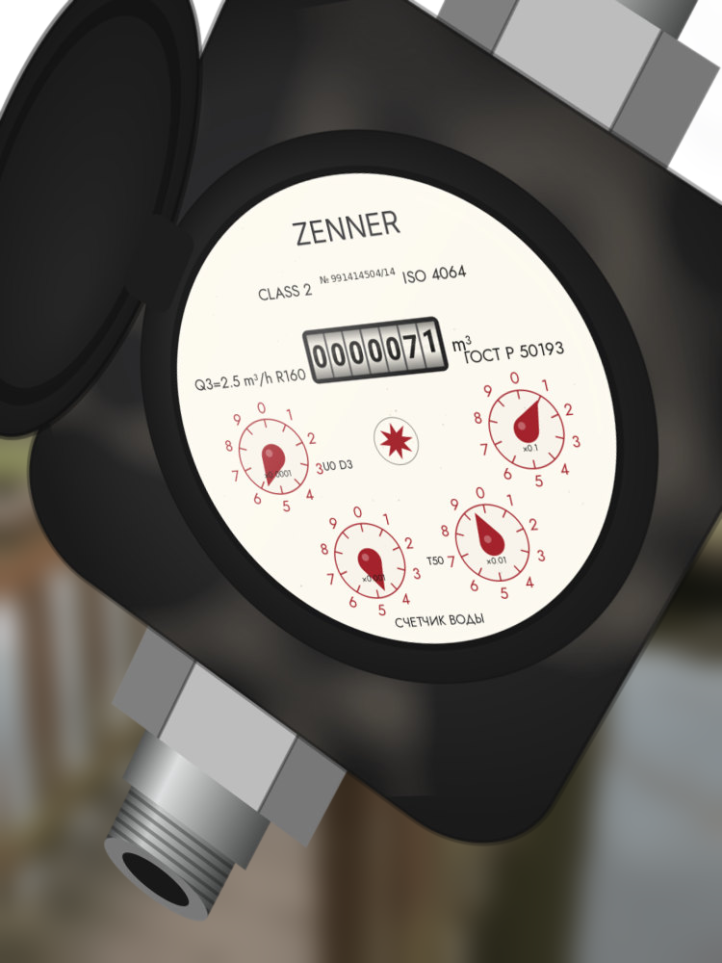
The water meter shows 71.0945 m³
